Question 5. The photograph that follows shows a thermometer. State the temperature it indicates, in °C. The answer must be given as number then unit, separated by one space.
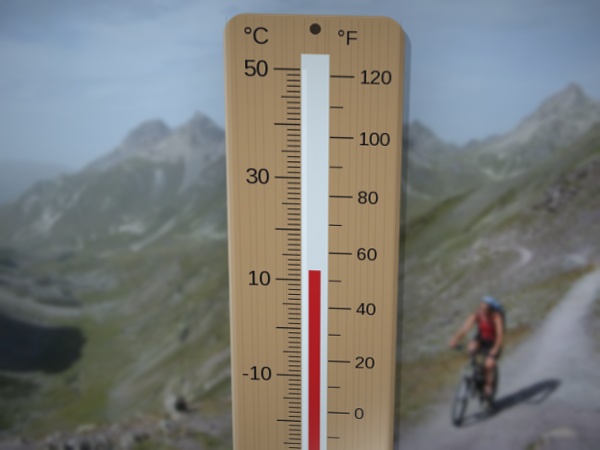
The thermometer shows 12 °C
